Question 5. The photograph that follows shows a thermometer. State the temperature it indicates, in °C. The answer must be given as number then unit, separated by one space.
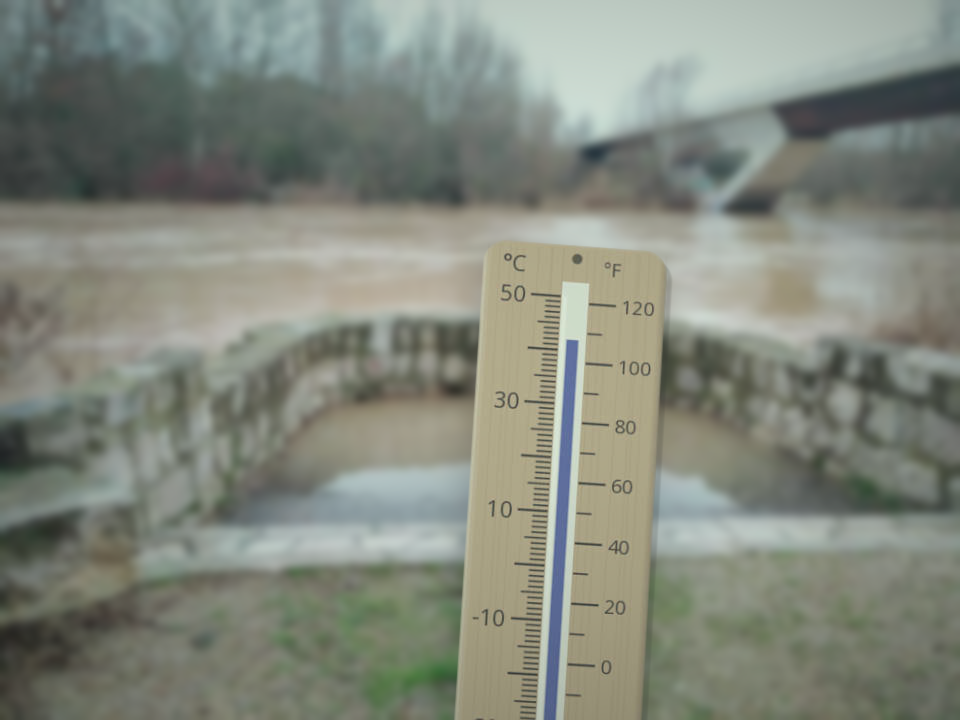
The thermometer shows 42 °C
